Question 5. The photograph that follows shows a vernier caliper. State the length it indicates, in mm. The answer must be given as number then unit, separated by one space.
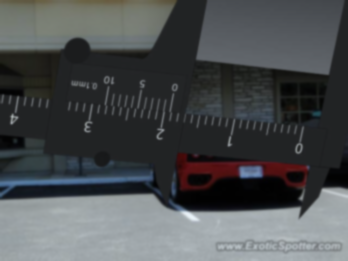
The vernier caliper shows 19.2 mm
